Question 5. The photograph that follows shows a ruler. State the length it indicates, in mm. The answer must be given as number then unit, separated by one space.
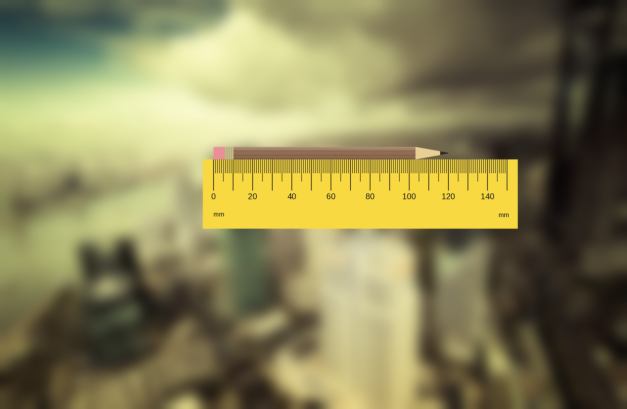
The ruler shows 120 mm
